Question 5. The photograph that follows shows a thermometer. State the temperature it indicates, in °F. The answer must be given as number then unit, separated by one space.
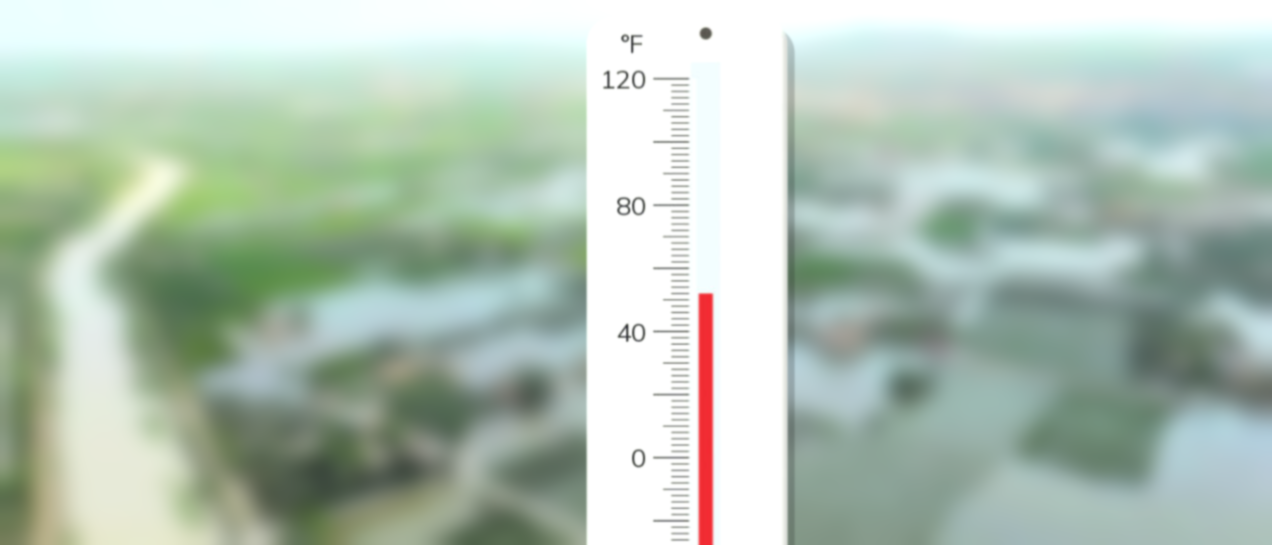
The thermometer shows 52 °F
